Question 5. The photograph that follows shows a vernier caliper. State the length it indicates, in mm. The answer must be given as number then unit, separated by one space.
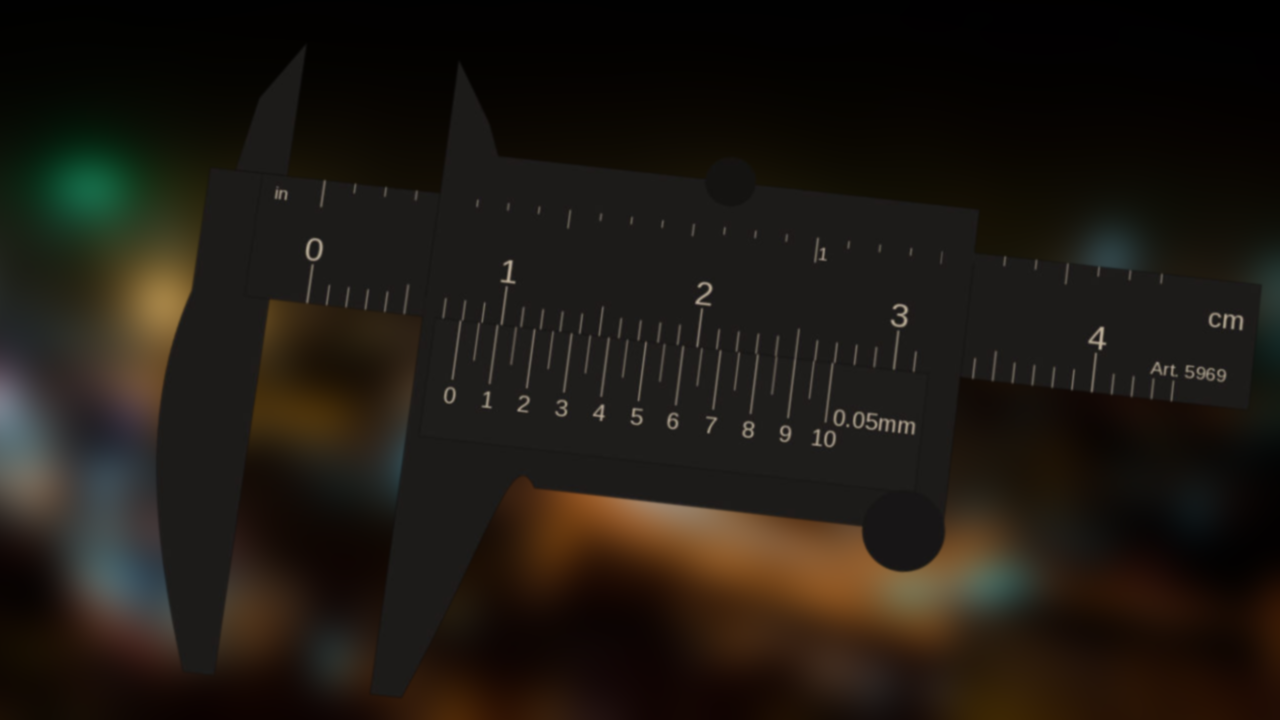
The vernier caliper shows 7.9 mm
